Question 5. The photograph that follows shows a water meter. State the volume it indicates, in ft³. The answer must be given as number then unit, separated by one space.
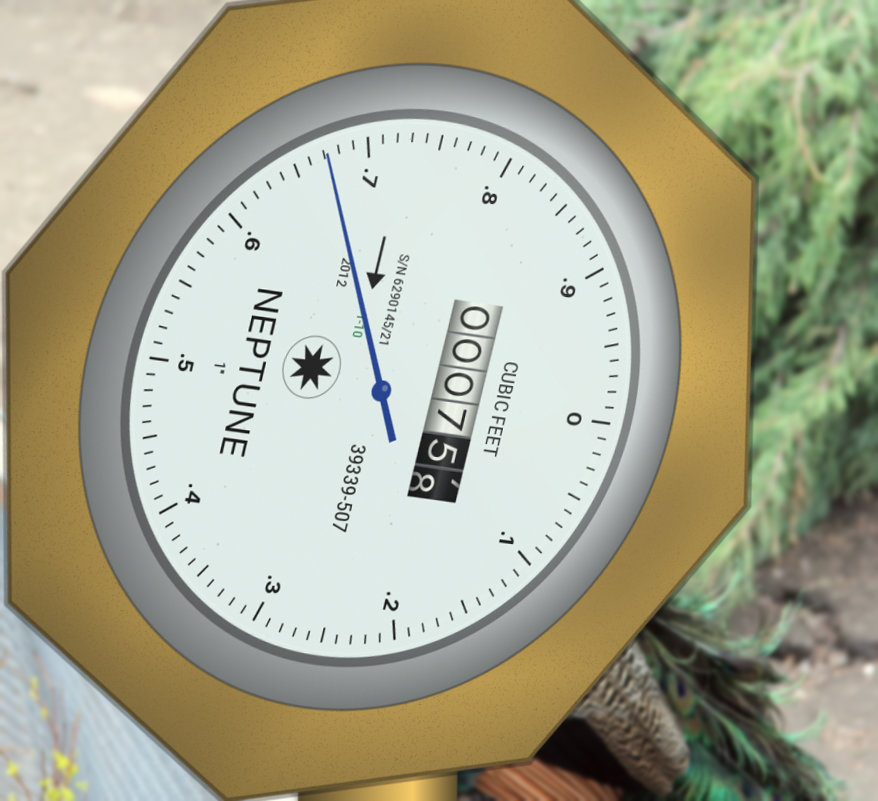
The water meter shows 757.67 ft³
